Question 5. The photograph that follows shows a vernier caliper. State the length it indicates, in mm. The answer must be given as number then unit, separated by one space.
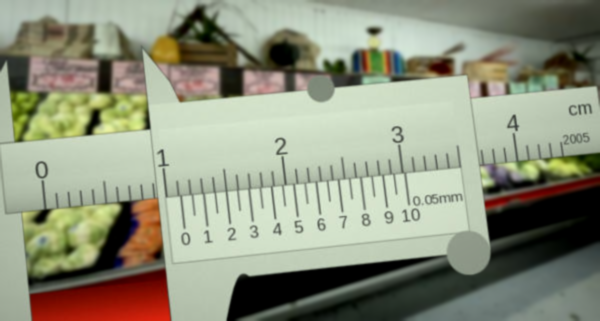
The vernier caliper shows 11.2 mm
